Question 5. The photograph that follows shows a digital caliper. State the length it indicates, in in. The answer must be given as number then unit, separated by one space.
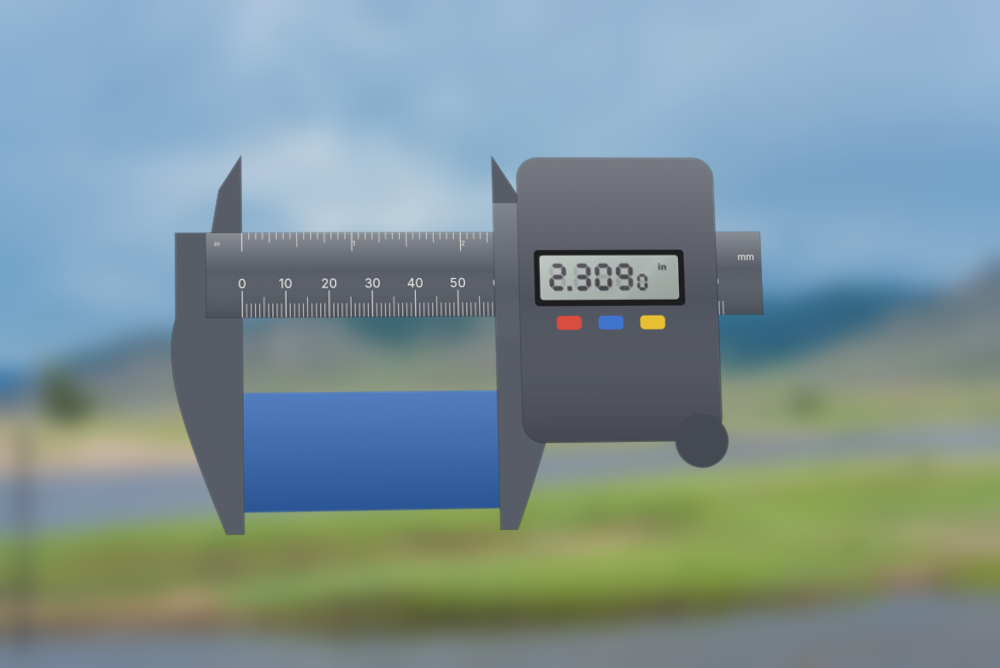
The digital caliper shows 2.3090 in
